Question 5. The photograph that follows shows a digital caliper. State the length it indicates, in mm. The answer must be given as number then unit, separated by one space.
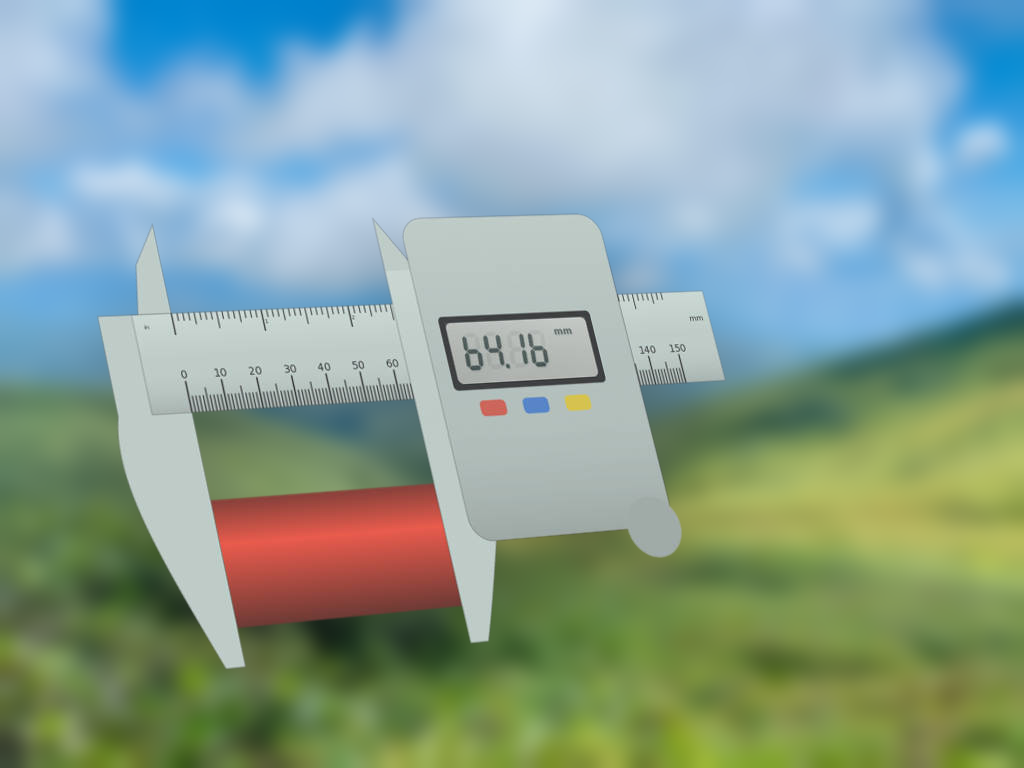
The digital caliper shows 64.16 mm
